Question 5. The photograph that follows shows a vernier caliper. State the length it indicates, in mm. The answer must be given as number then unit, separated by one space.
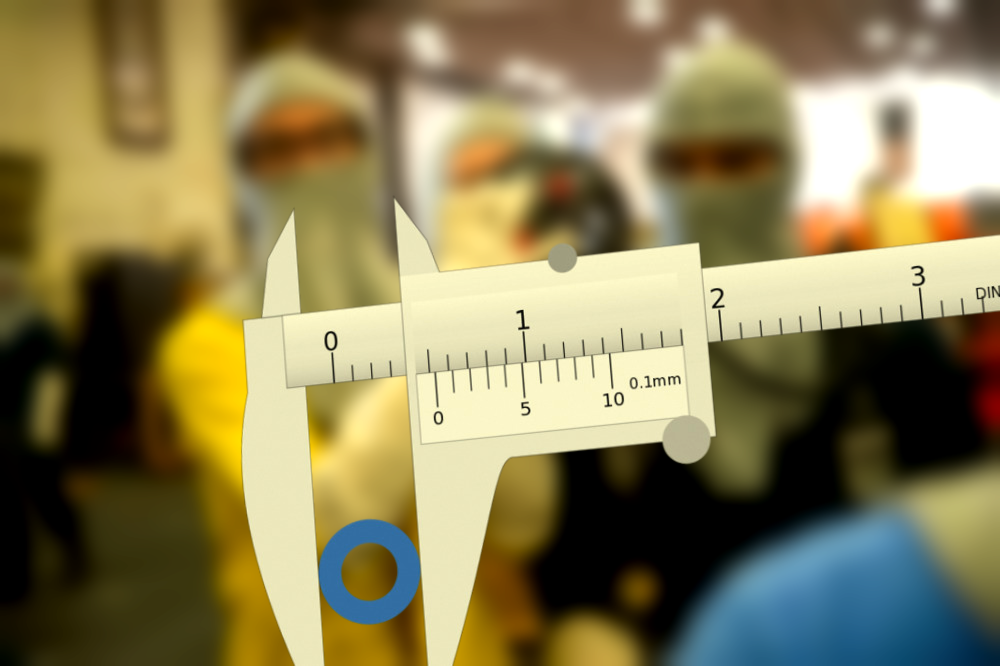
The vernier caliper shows 5.3 mm
